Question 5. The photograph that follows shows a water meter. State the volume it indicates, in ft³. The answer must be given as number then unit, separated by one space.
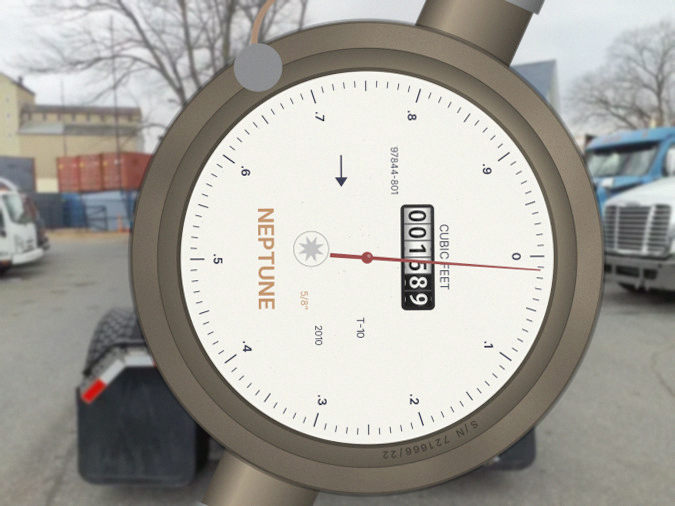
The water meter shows 1589.01 ft³
